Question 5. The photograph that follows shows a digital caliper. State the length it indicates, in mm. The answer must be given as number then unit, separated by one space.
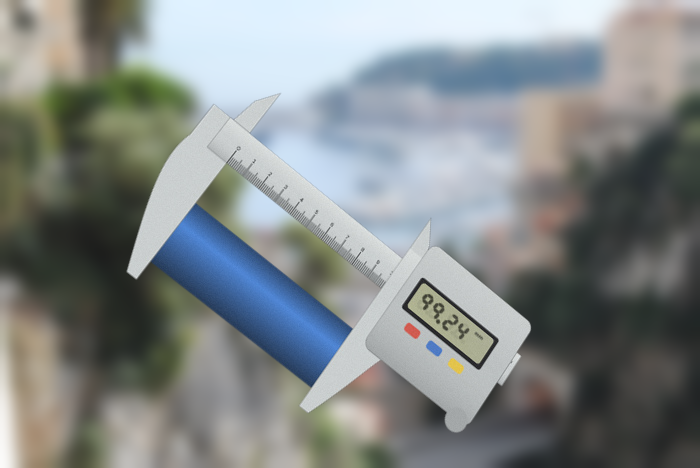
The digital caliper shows 99.24 mm
